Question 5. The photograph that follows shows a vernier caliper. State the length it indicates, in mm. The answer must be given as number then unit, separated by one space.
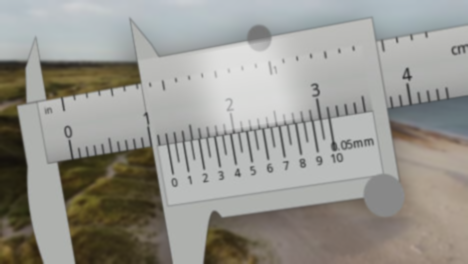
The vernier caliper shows 12.0 mm
